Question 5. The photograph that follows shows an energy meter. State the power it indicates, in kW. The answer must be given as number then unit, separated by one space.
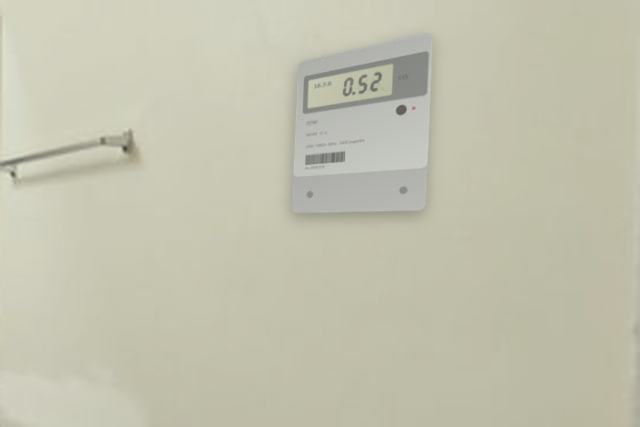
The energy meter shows 0.52 kW
